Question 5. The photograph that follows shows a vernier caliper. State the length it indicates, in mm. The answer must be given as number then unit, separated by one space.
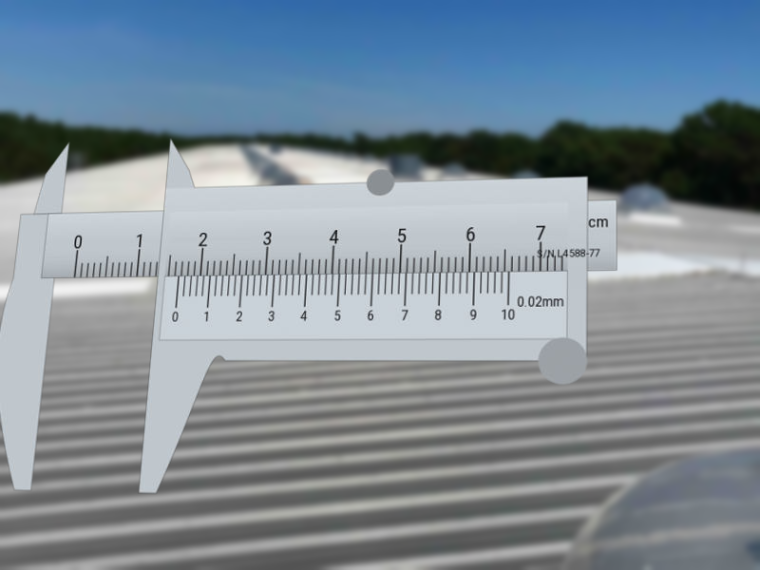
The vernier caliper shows 16.6 mm
